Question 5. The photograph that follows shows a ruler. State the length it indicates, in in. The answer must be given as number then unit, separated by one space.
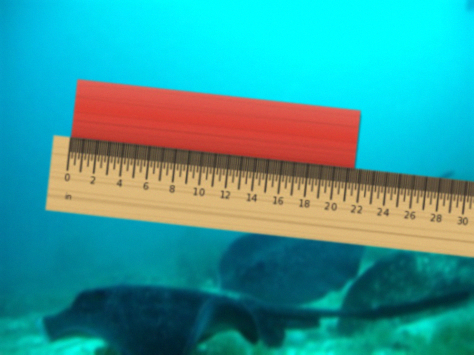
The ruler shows 21.5 in
